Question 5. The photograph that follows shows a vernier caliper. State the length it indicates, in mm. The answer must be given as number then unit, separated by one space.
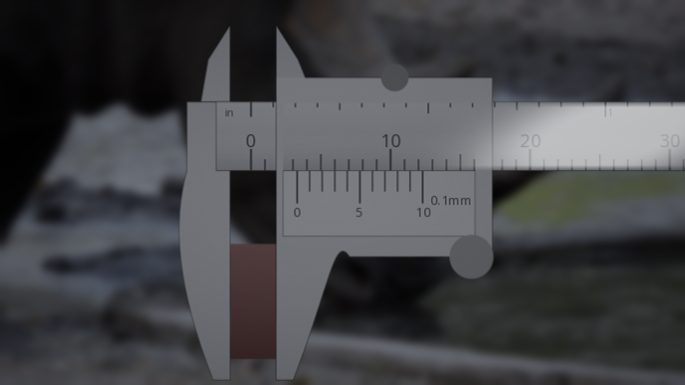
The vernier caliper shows 3.3 mm
